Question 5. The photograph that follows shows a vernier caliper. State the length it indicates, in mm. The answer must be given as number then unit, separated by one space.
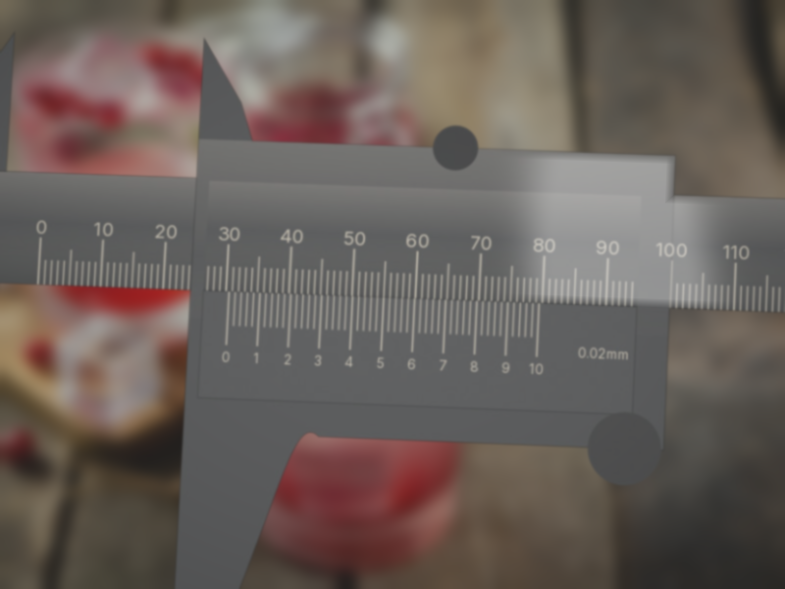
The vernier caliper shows 30.5 mm
